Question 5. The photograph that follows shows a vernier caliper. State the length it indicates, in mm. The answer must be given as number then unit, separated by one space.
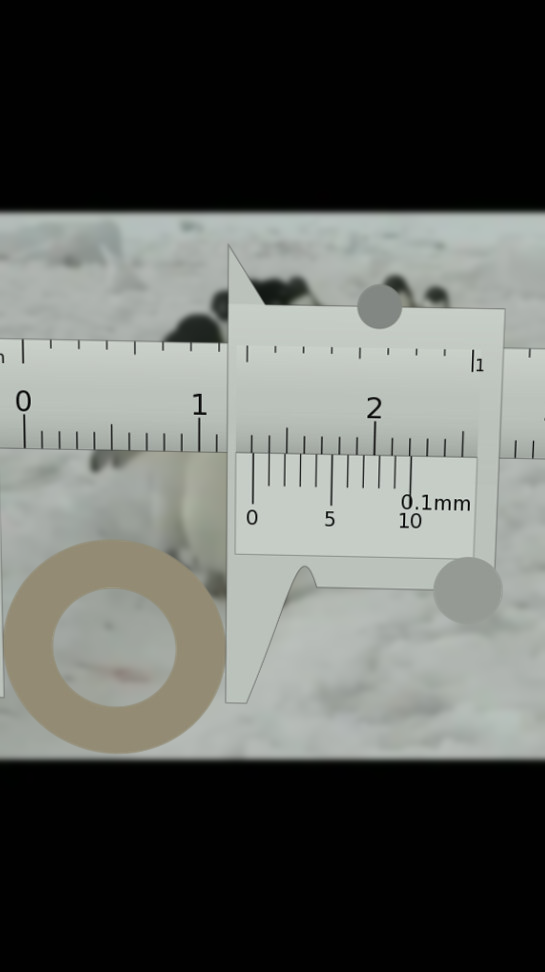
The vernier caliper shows 13.1 mm
